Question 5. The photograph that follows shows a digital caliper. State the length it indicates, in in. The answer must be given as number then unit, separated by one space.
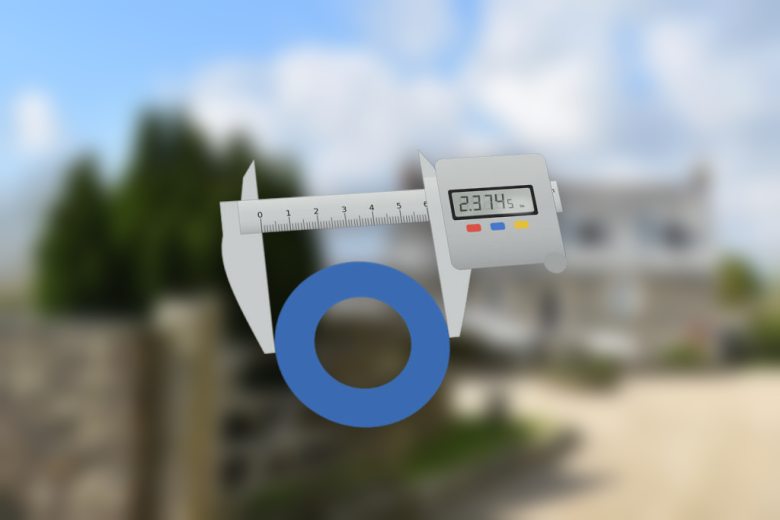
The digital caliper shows 2.3745 in
